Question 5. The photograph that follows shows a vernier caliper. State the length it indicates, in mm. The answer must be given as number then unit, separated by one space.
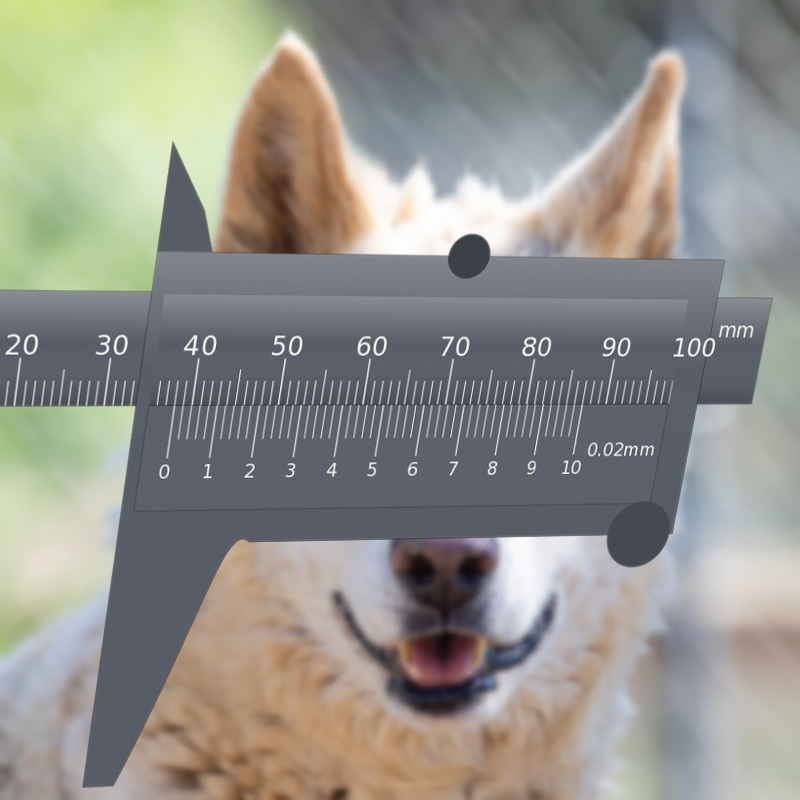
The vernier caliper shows 38.0 mm
